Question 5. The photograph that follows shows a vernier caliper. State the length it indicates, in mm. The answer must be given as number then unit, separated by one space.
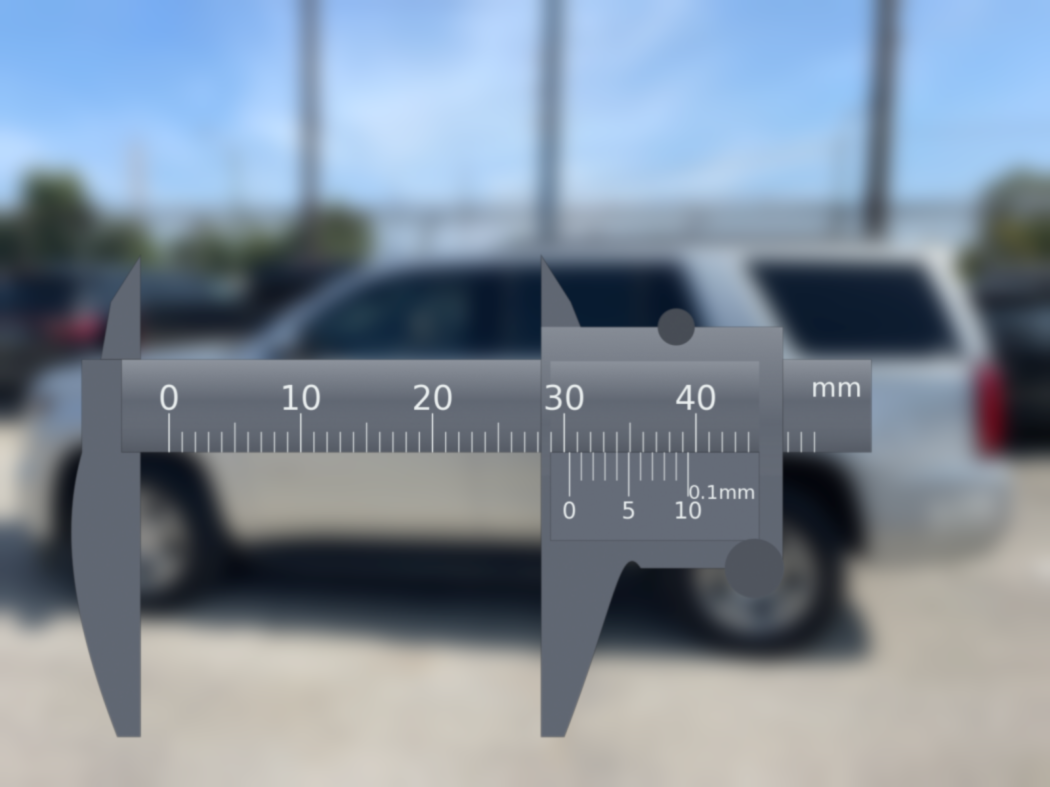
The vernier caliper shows 30.4 mm
